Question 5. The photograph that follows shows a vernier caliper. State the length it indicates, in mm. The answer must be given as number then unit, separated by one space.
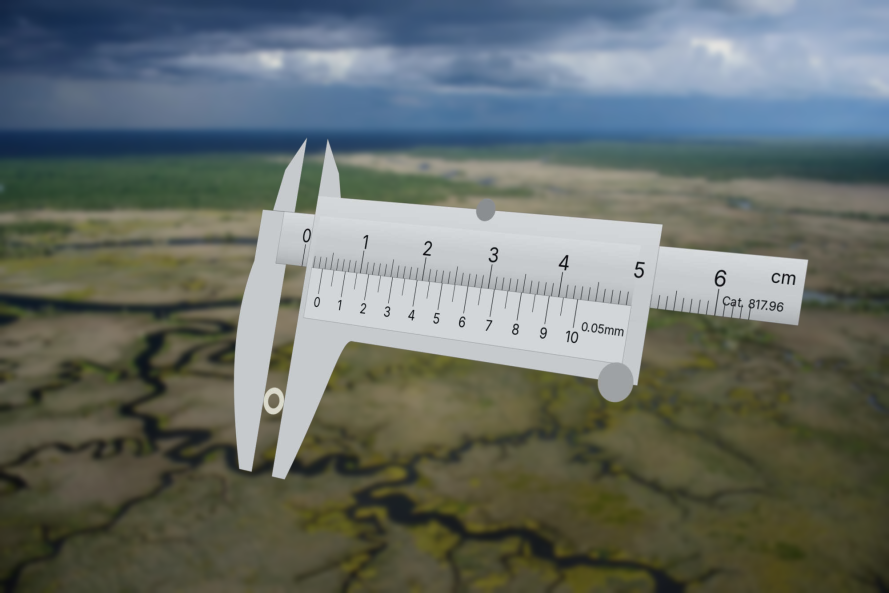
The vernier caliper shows 3.6 mm
